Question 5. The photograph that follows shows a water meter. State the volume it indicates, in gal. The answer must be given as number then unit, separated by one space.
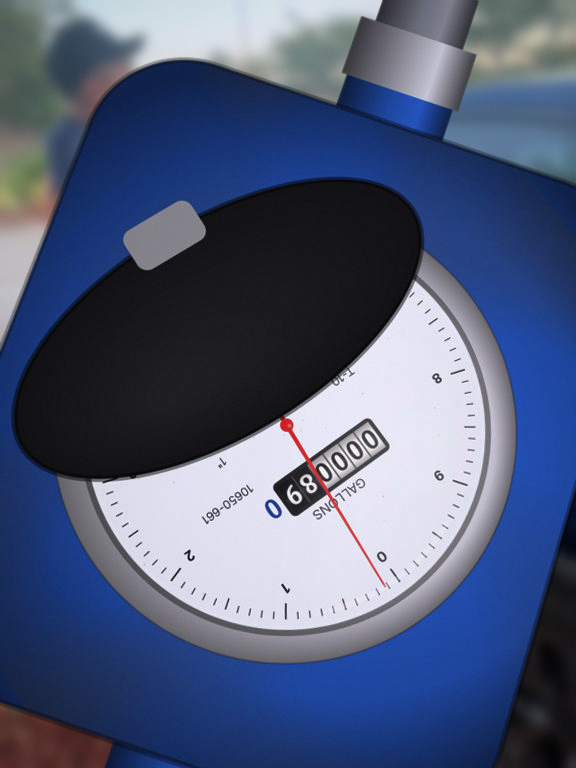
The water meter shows 890.1 gal
